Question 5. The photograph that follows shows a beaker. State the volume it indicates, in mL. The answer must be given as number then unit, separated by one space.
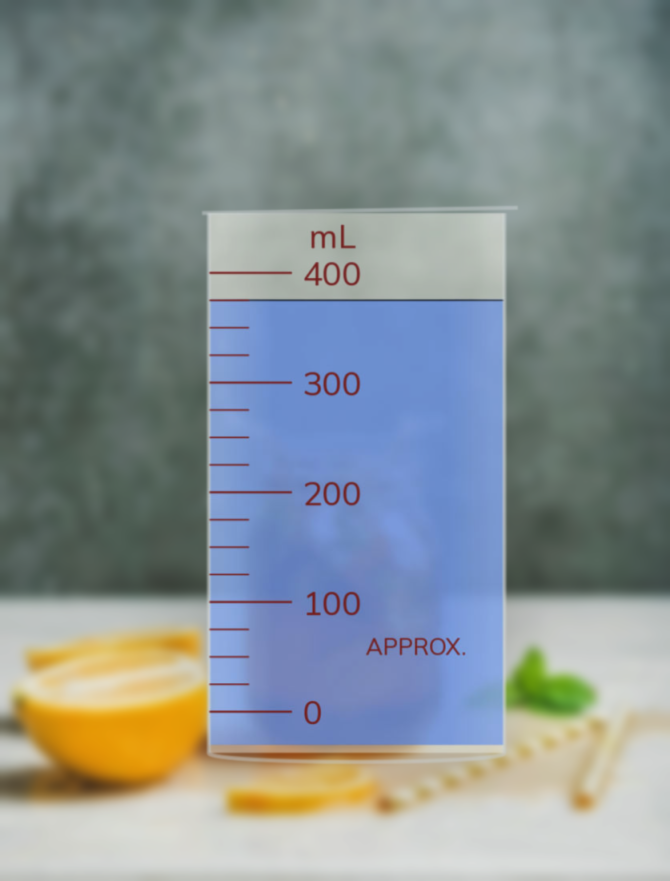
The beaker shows 375 mL
